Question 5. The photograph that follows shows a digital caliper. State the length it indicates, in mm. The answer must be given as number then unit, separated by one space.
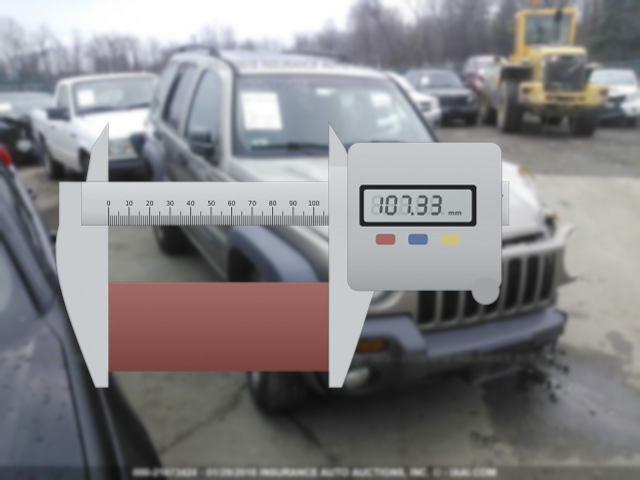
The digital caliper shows 107.33 mm
